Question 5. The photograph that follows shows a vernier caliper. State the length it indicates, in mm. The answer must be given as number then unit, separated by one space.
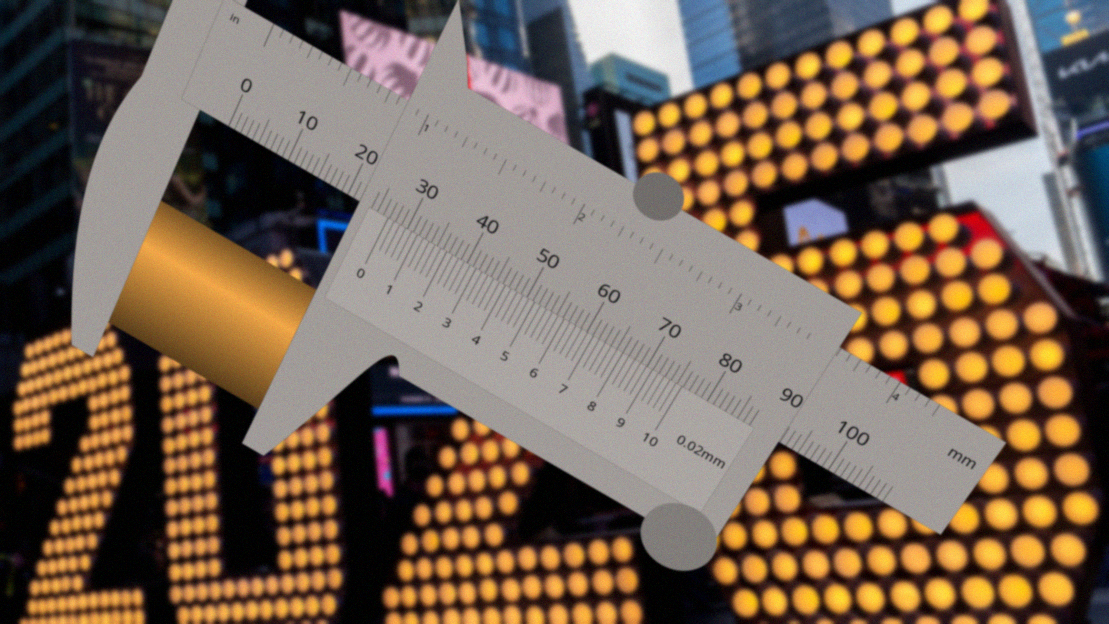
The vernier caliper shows 26.8 mm
